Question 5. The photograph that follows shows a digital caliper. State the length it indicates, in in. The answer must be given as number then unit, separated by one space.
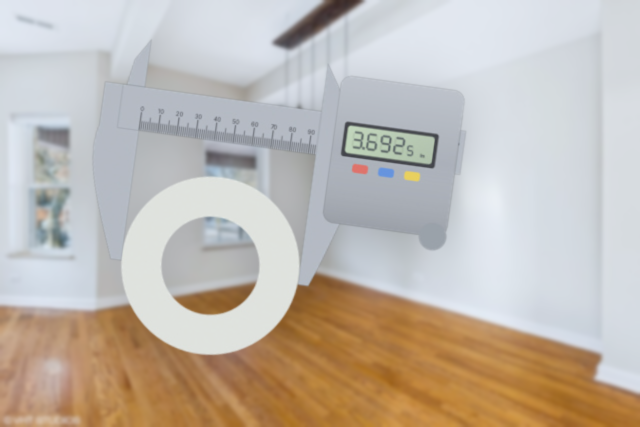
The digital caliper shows 3.6925 in
